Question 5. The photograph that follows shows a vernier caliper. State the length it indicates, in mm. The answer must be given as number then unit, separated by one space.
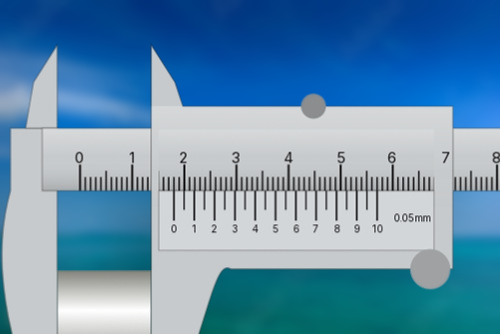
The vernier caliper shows 18.0 mm
